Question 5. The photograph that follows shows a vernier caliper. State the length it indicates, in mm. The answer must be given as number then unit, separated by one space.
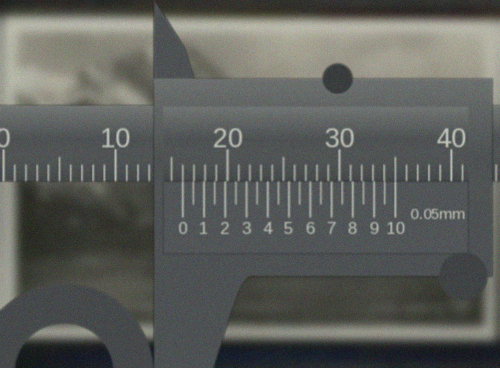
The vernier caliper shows 16.0 mm
